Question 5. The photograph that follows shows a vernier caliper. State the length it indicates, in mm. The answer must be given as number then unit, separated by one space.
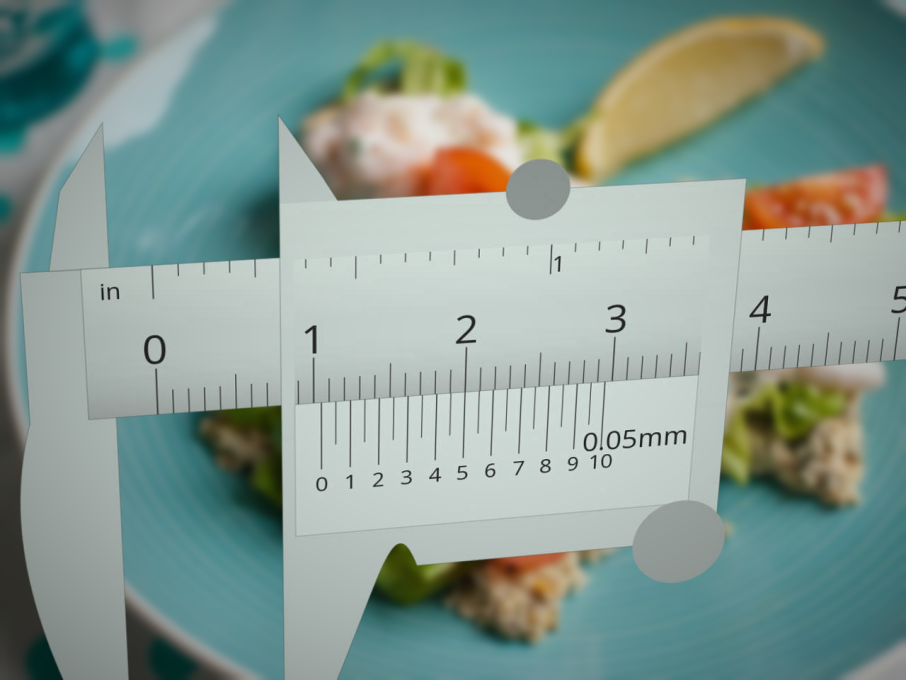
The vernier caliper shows 10.5 mm
